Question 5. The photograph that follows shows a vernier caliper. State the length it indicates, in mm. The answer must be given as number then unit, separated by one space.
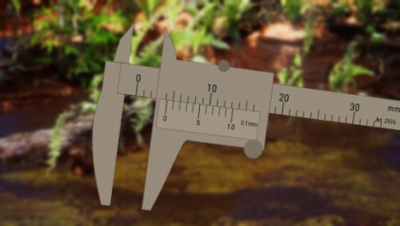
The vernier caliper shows 4.2 mm
